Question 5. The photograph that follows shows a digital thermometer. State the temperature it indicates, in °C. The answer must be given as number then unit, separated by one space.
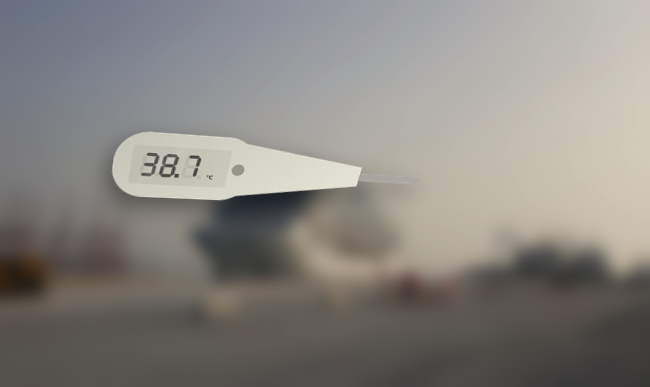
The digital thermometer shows 38.7 °C
